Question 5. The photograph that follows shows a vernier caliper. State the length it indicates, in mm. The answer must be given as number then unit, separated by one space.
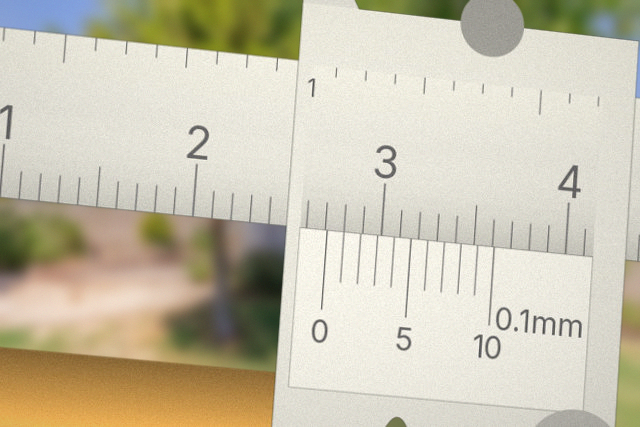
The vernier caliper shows 27.1 mm
